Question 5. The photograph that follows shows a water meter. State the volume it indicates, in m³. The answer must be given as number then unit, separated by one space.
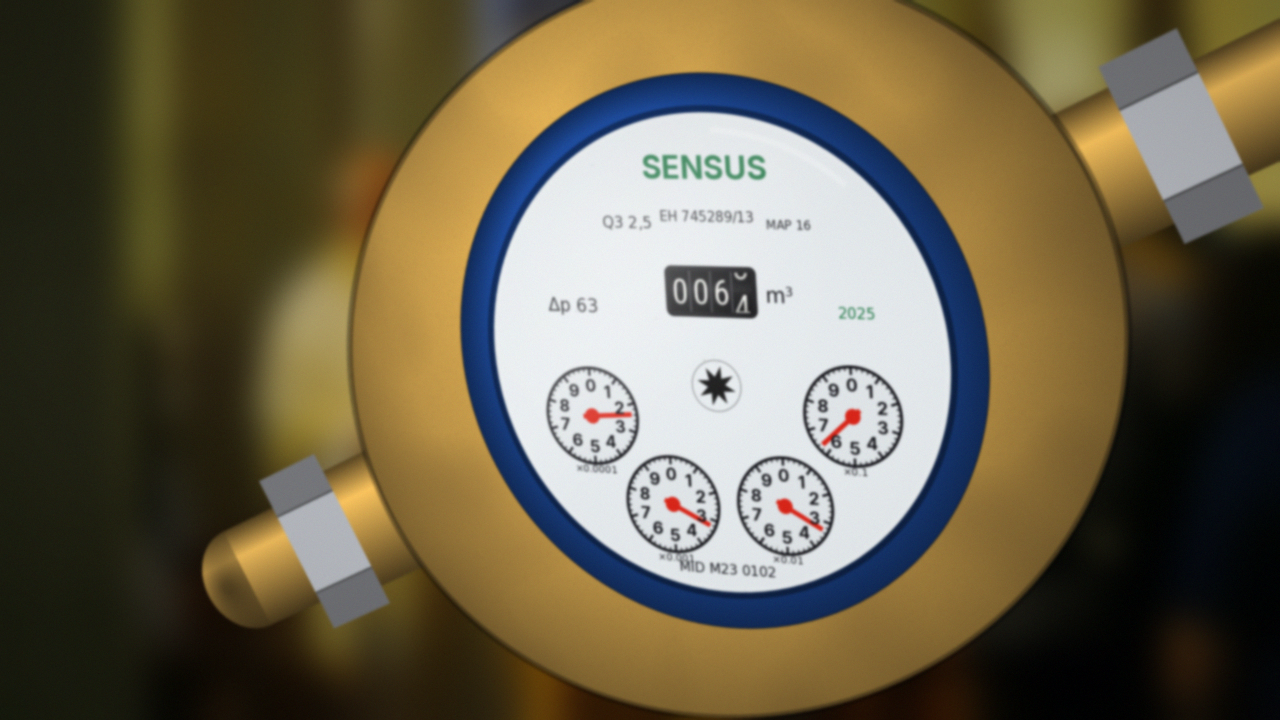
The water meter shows 63.6332 m³
